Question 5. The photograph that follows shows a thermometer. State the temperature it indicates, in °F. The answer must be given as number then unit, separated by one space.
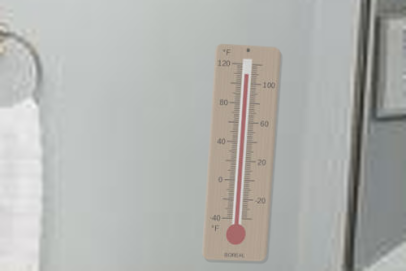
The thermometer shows 110 °F
